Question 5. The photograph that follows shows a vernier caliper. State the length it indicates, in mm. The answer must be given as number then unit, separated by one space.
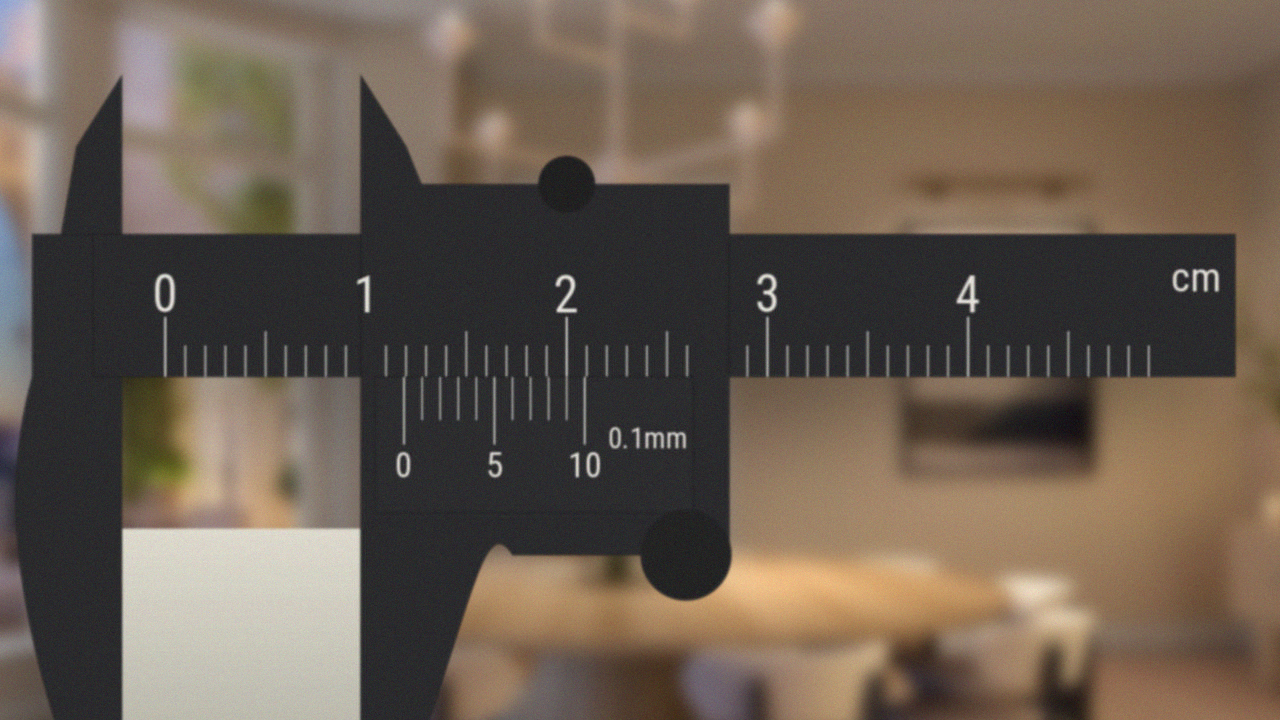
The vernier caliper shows 11.9 mm
